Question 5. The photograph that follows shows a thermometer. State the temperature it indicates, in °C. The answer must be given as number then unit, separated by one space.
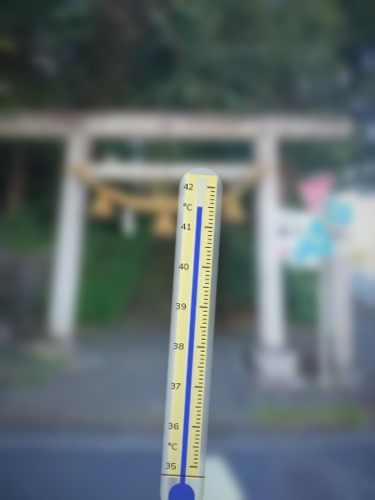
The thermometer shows 41.5 °C
